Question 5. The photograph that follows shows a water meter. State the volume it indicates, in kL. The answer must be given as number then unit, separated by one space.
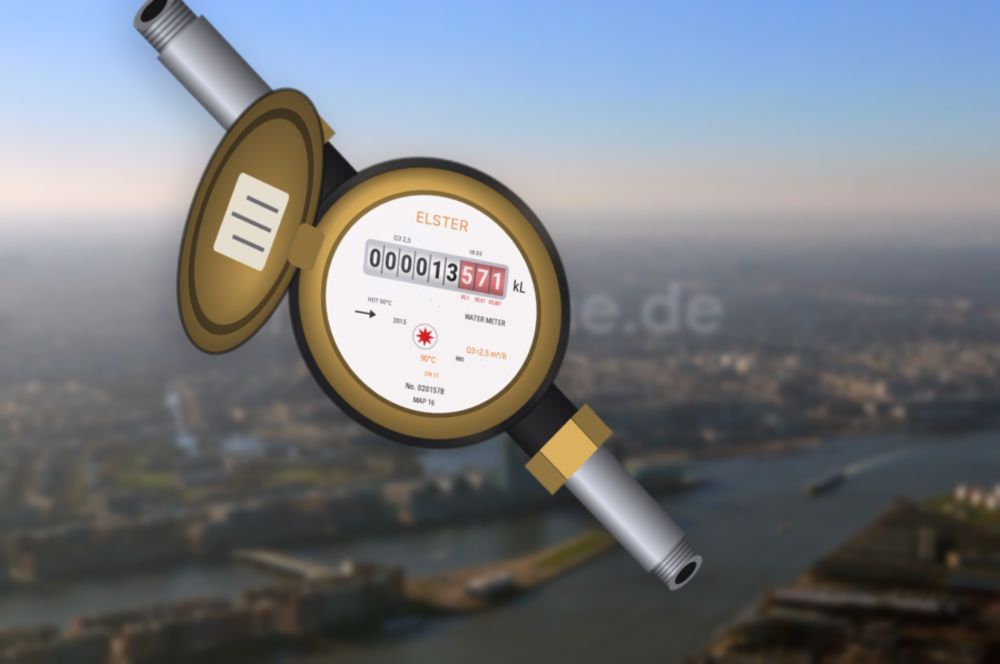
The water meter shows 13.571 kL
